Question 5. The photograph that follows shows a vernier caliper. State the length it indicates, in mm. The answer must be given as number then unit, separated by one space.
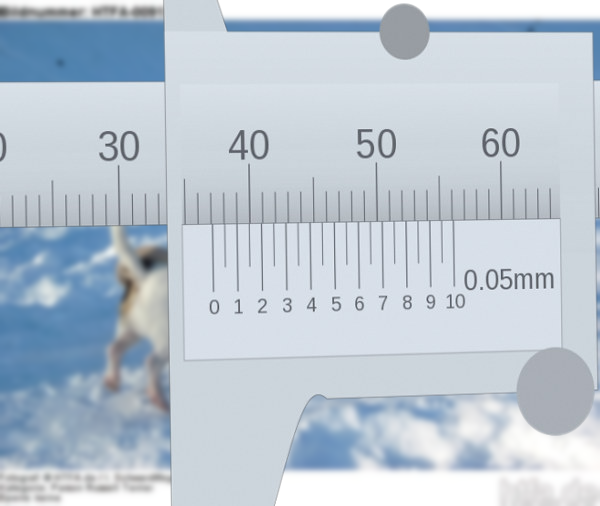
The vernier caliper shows 37.1 mm
